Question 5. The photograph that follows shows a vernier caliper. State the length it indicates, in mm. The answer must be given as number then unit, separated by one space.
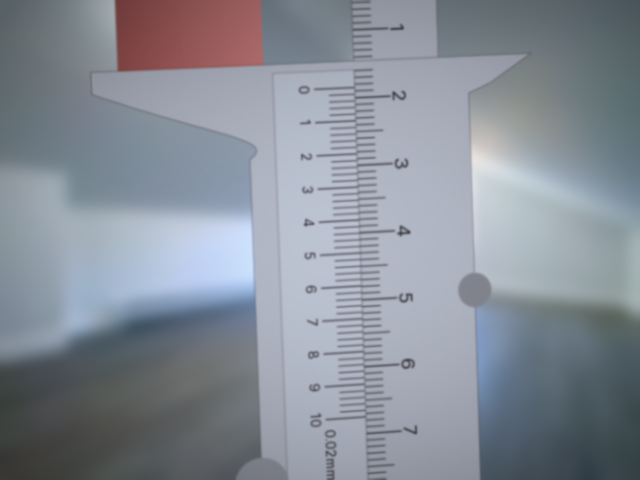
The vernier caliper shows 18.5 mm
